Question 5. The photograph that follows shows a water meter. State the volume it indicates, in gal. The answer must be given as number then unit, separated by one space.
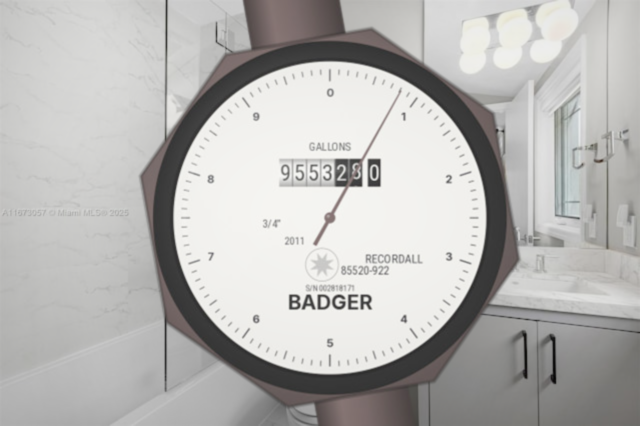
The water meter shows 9553280.8 gal
